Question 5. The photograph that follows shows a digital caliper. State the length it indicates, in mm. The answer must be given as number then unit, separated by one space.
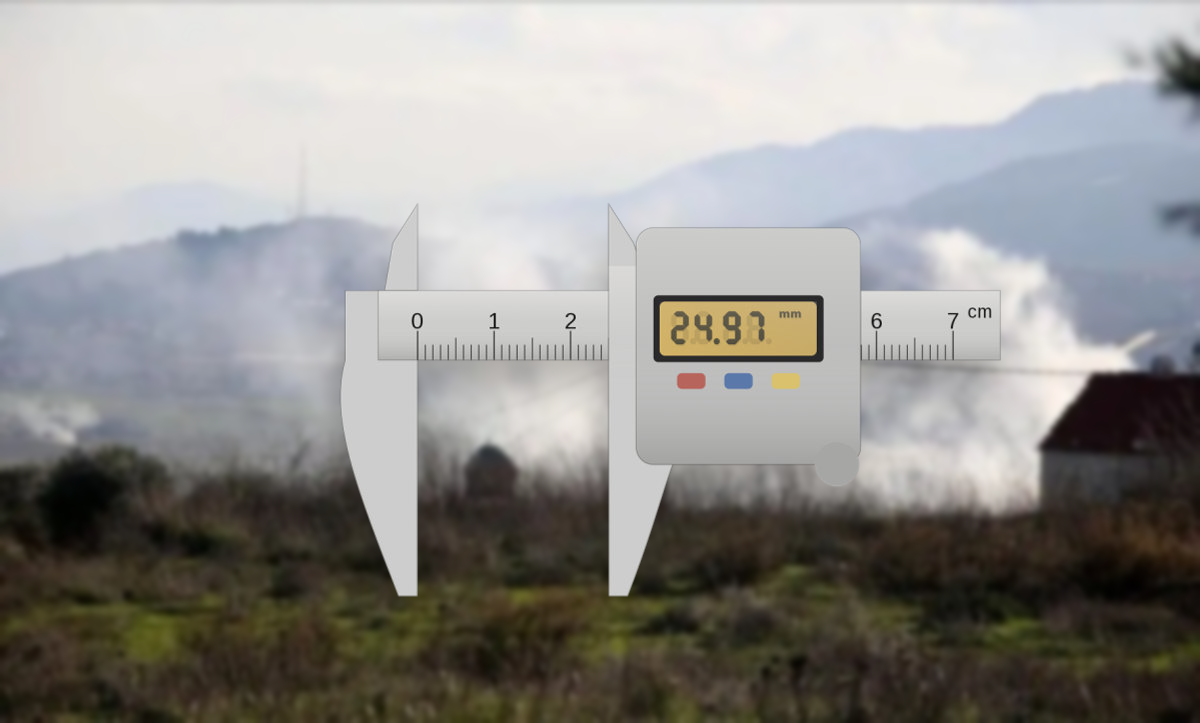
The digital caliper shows 24.97 mm
